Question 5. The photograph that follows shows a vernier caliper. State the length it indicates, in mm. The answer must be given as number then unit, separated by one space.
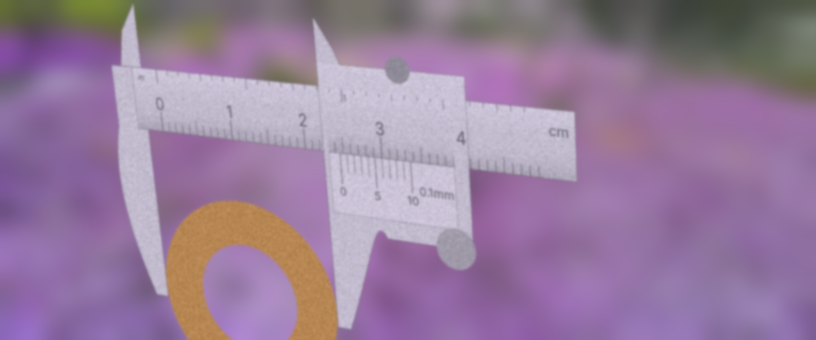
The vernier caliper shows 24.6 mm
